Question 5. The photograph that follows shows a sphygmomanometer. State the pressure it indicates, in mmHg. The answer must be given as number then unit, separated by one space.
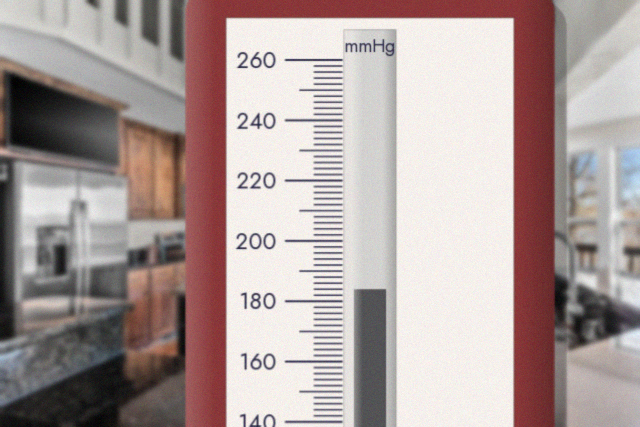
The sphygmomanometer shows 184 mmHg
